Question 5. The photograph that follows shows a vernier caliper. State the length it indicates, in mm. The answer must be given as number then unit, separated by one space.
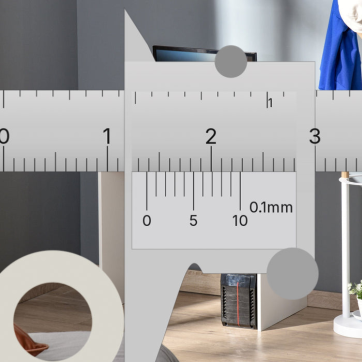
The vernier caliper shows 13.8 mm
